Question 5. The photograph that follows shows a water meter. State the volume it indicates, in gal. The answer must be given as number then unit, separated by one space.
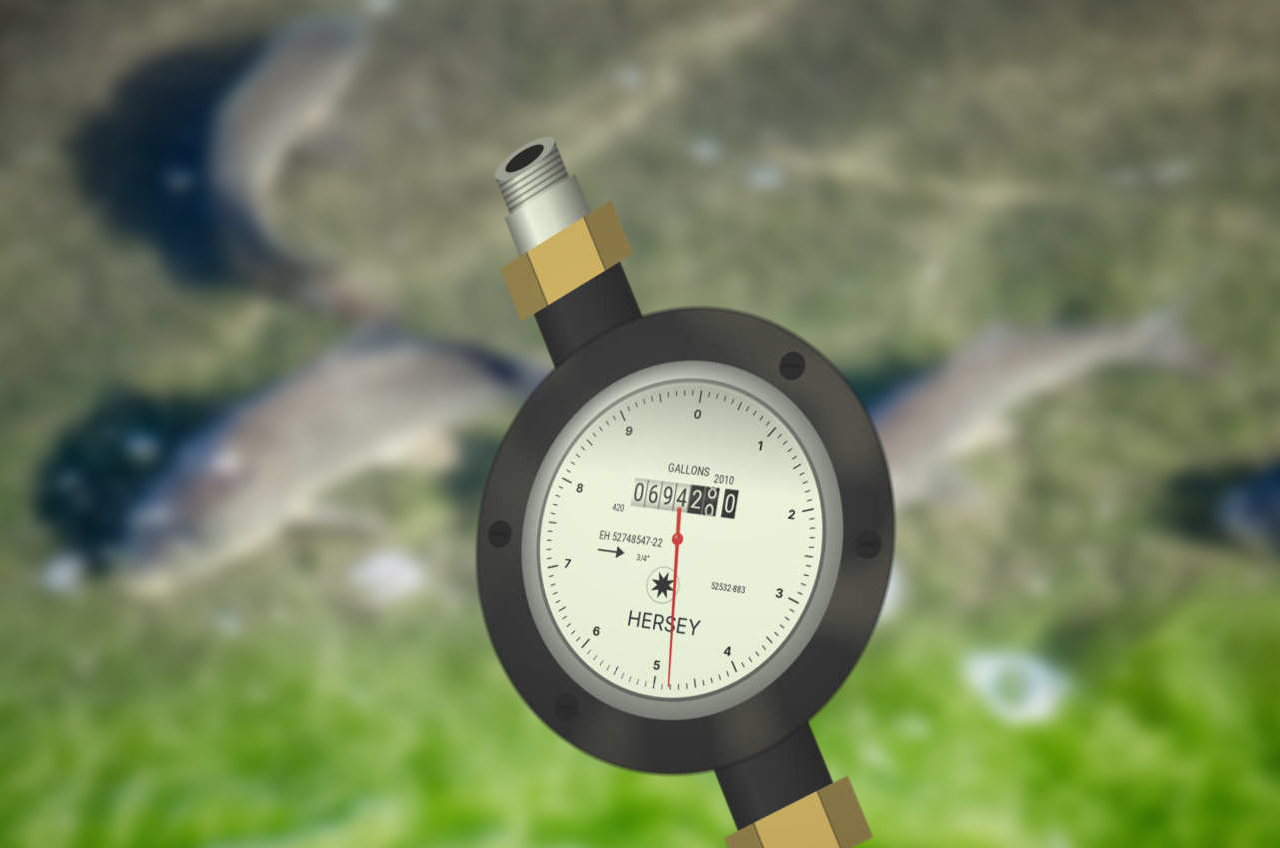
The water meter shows 694284.8 gal
